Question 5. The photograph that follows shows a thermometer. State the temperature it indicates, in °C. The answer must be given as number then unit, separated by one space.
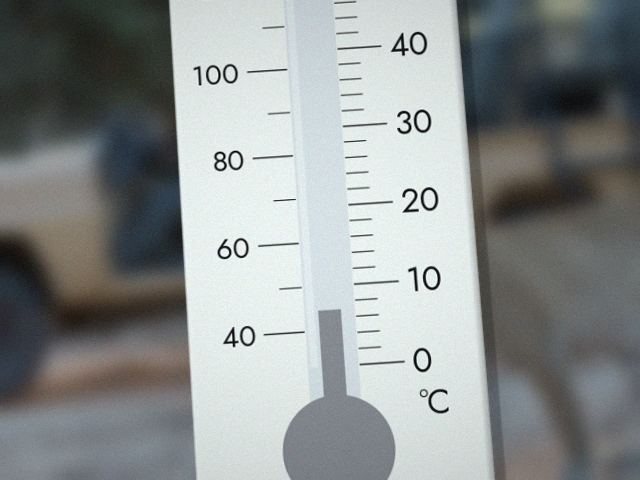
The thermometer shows 7 °C
